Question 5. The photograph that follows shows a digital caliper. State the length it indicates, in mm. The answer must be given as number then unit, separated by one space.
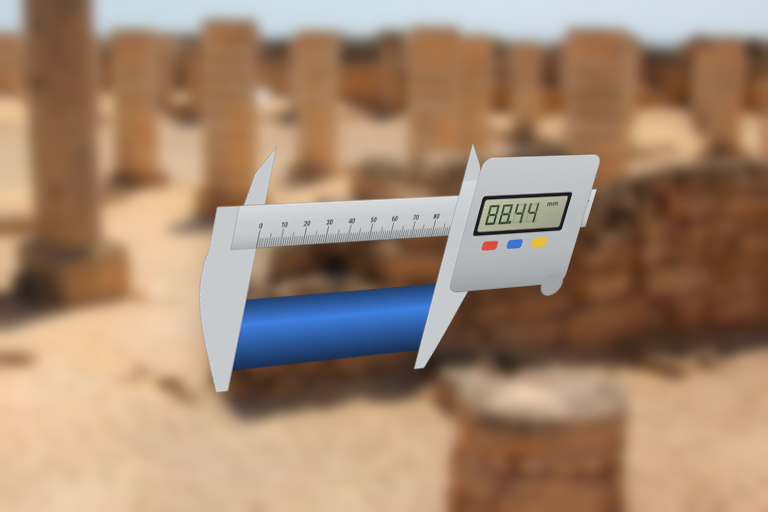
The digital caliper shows 88.44 mm
